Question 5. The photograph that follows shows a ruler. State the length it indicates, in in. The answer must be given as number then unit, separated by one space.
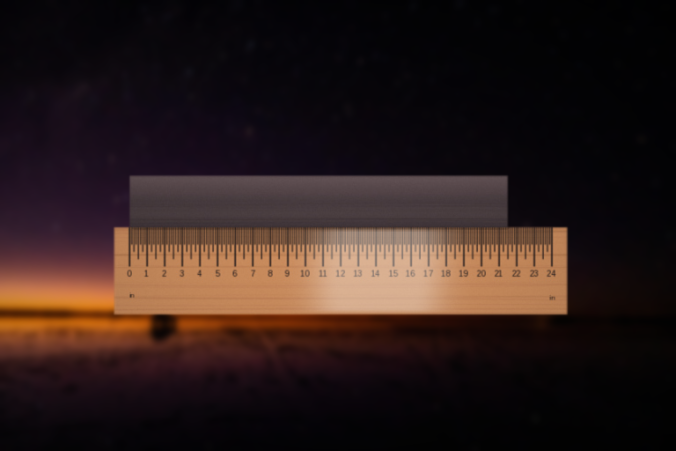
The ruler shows 21.5 in
